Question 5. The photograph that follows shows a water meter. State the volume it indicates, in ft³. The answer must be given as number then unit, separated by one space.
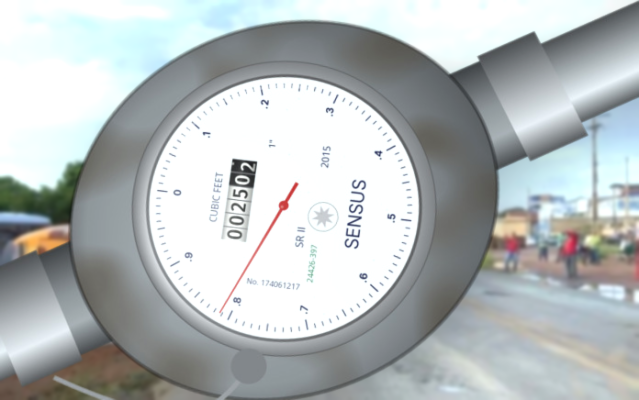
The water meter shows 2501.81 ft³
